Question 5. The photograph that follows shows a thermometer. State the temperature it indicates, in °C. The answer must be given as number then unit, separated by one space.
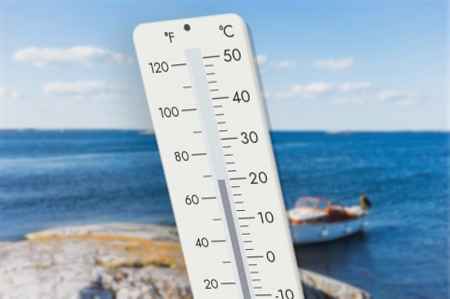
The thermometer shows 20 °C
